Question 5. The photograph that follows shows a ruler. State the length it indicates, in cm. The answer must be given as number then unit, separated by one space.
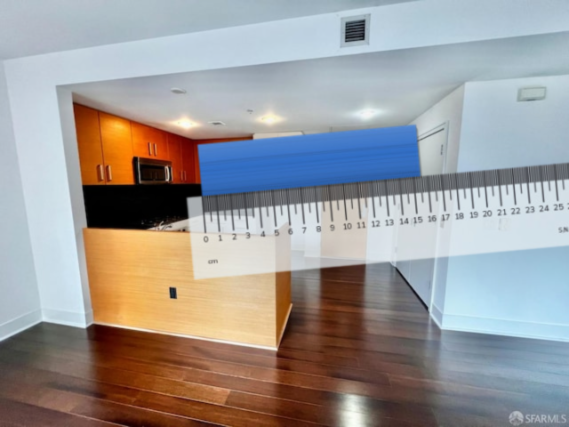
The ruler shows 15.5 cm
